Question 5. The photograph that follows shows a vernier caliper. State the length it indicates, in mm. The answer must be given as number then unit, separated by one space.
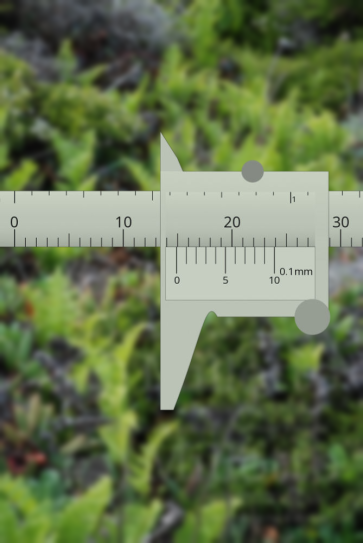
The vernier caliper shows 14.9 mm
